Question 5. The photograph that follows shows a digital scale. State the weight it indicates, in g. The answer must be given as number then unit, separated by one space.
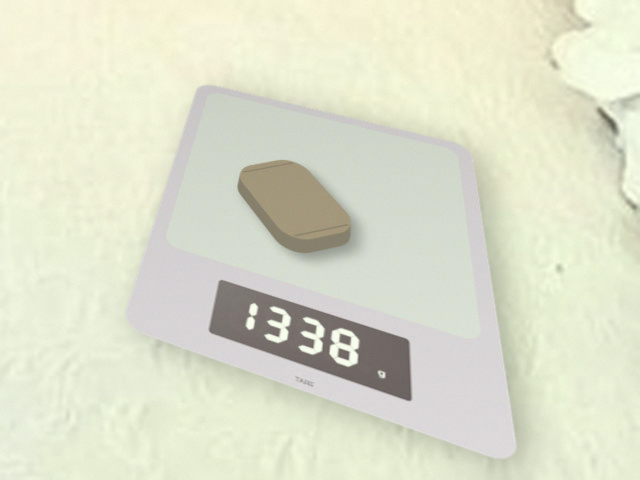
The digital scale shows 1338 g
